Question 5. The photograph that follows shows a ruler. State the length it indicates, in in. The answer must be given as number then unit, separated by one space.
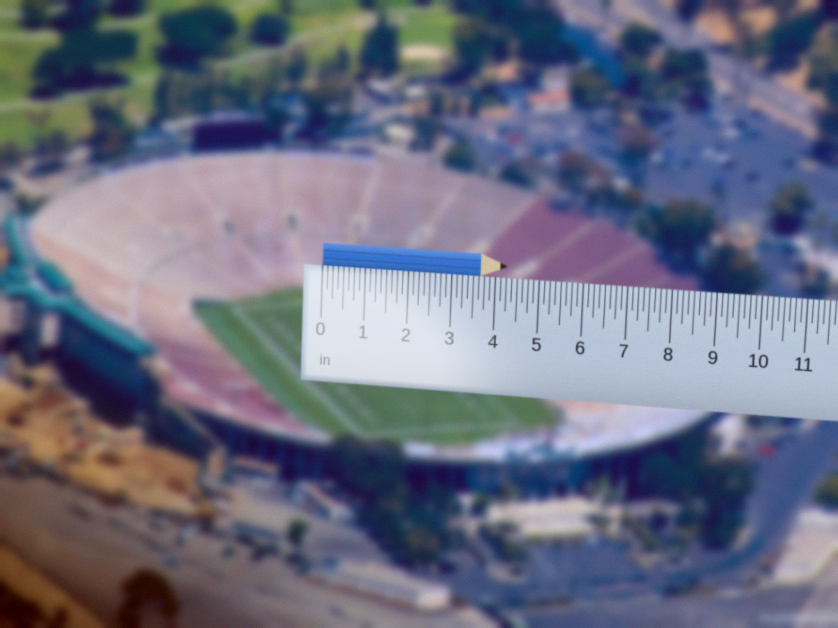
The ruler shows 4.25 in
